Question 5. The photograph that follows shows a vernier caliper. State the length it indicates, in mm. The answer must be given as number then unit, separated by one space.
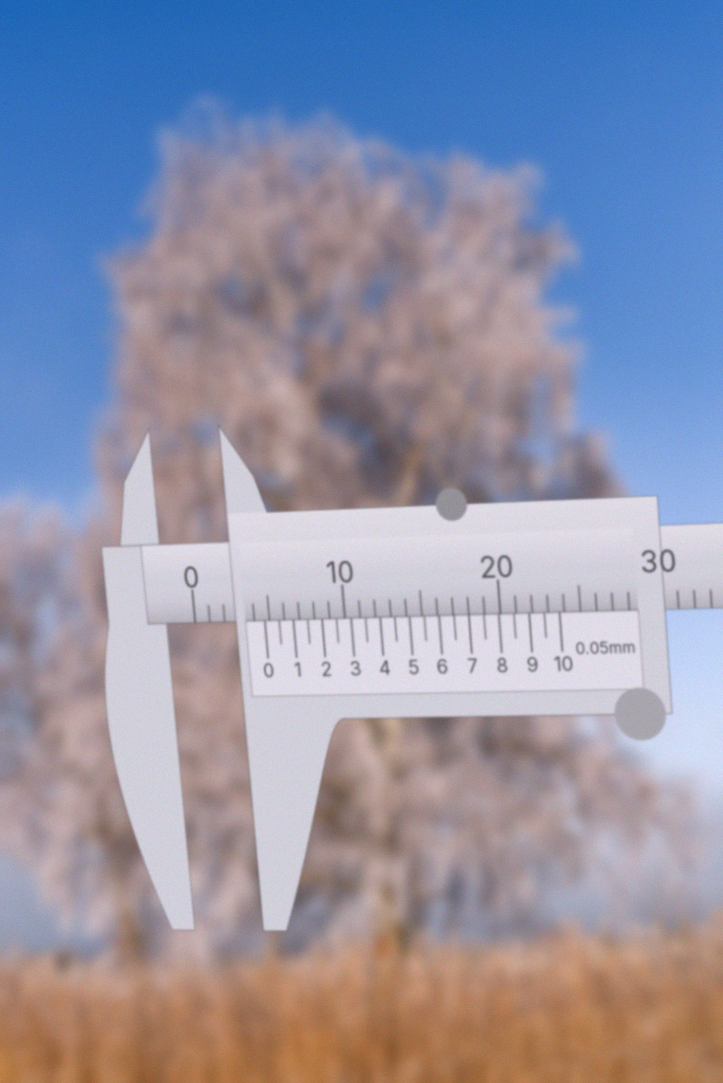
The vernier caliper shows 4.7 mm
